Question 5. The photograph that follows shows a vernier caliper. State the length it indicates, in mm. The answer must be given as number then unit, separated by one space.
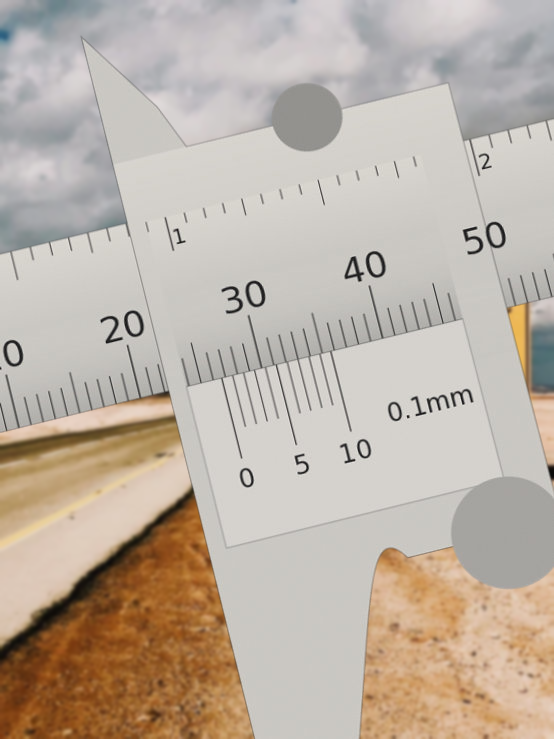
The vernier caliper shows 26.7 mm
